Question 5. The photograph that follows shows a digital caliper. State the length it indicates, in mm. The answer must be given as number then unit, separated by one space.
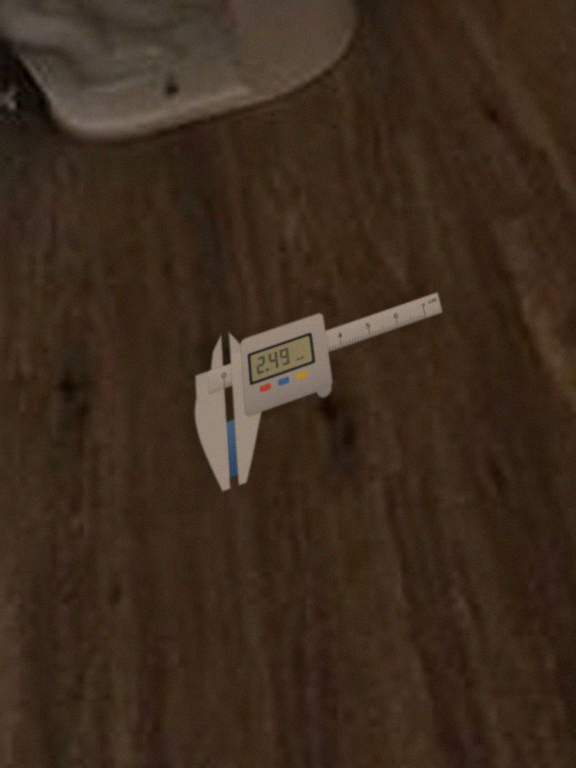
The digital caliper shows 2.49 mm
